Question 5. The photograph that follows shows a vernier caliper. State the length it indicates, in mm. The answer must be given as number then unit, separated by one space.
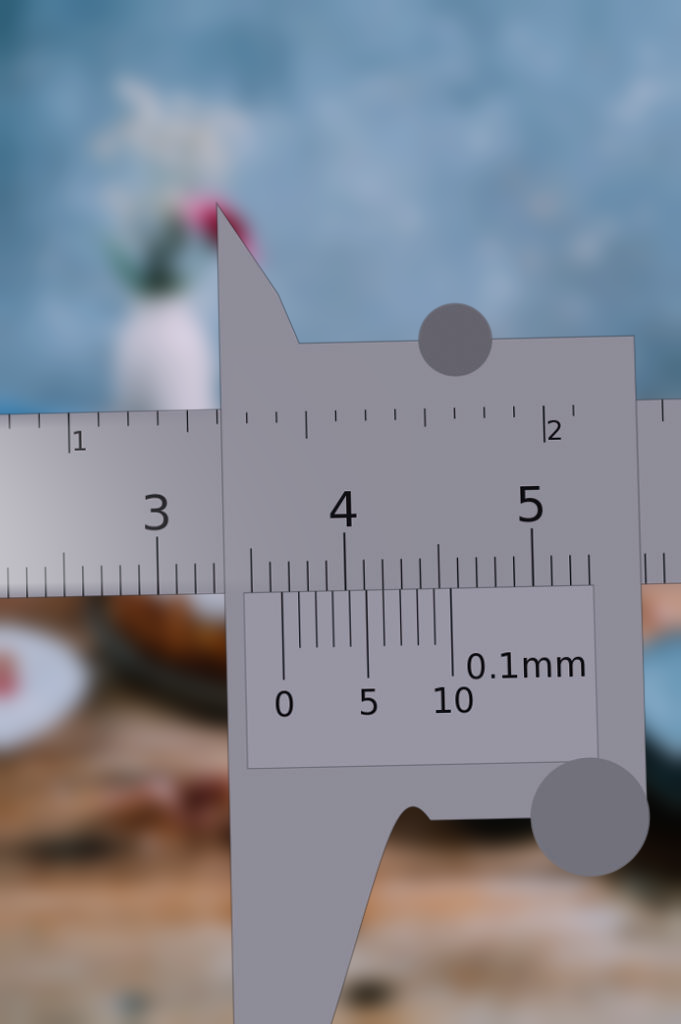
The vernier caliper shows 36.6 mm
